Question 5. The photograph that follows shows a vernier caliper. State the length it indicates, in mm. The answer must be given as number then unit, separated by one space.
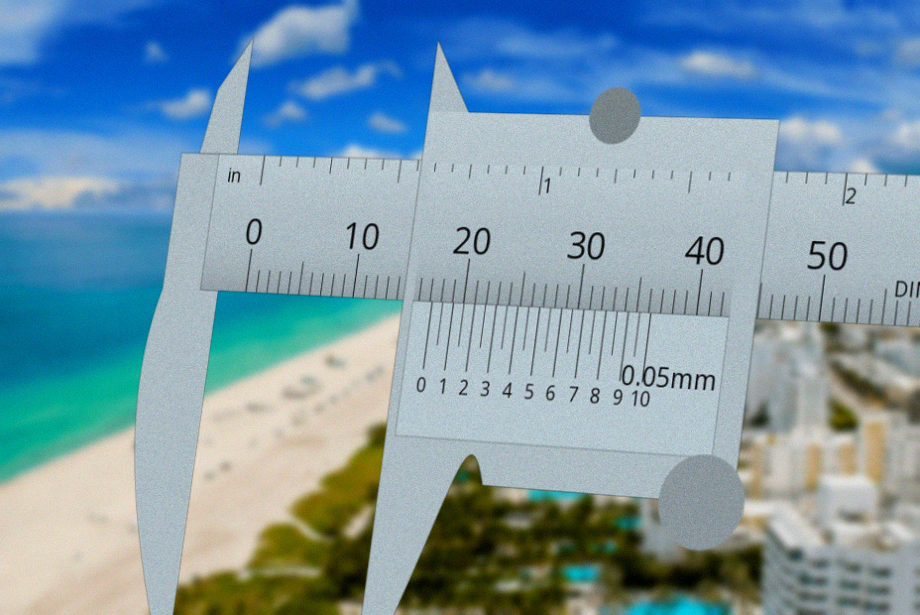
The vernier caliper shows 17.2 mm
